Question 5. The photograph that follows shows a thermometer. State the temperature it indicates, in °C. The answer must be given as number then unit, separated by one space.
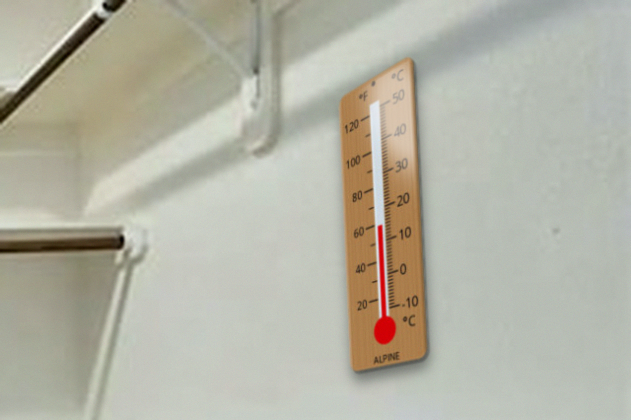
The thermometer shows 15 °C
